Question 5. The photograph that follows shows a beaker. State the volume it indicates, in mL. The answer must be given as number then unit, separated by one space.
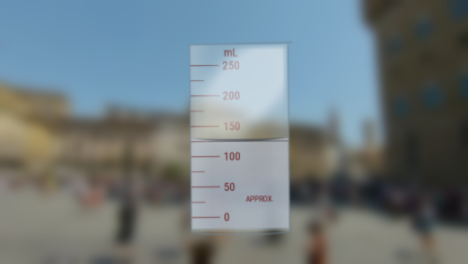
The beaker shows 125 mL
